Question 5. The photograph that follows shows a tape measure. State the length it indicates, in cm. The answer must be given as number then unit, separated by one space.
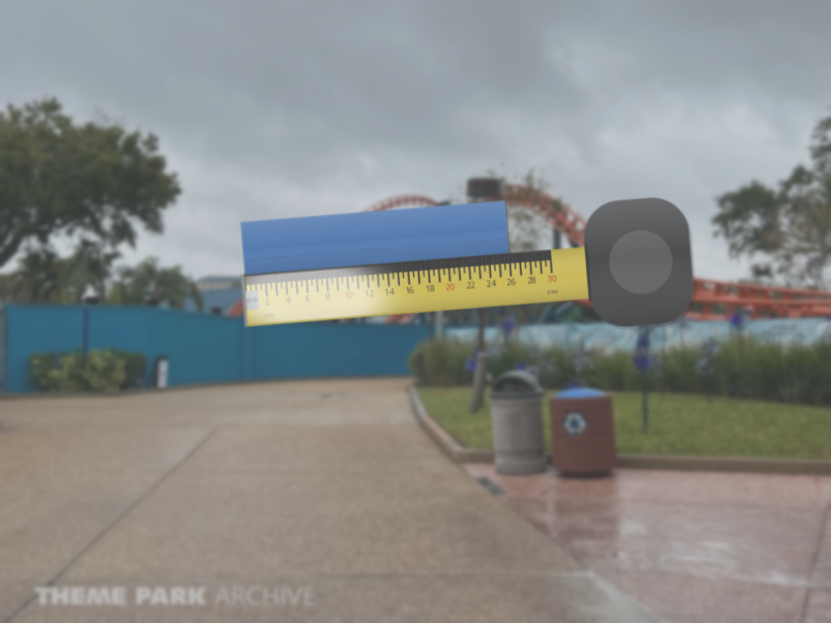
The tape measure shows 26 cm
